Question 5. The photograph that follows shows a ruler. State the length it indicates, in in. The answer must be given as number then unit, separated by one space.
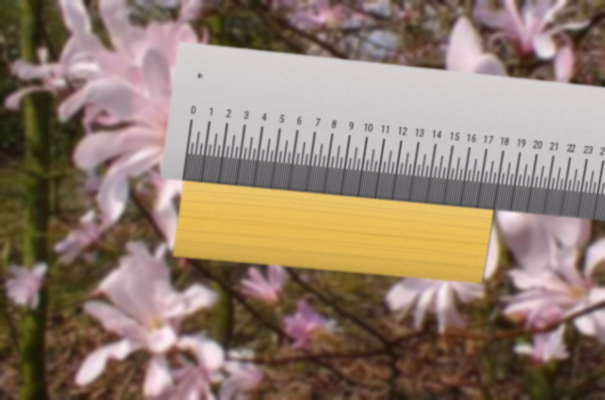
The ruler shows 18 in
